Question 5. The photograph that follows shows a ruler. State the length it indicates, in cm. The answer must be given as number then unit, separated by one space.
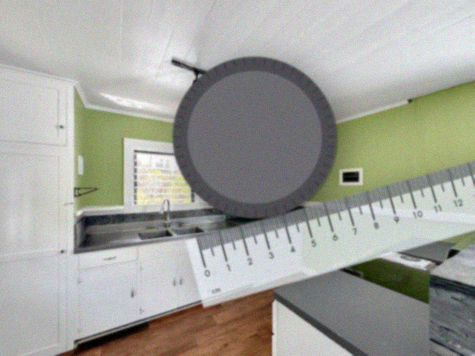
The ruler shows 7.5 cm
